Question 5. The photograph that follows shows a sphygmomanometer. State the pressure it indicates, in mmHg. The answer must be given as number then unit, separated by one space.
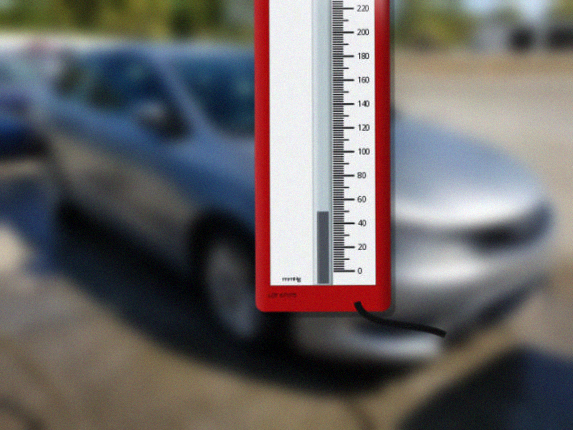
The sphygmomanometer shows 50 mmHg
